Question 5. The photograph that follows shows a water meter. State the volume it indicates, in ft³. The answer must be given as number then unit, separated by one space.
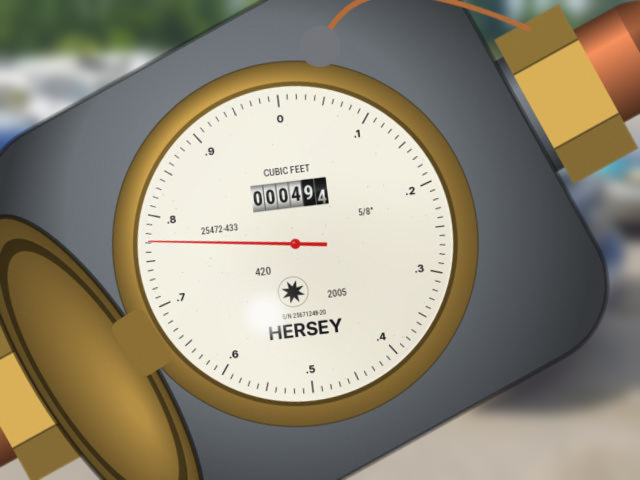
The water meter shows 493.77 ft³
